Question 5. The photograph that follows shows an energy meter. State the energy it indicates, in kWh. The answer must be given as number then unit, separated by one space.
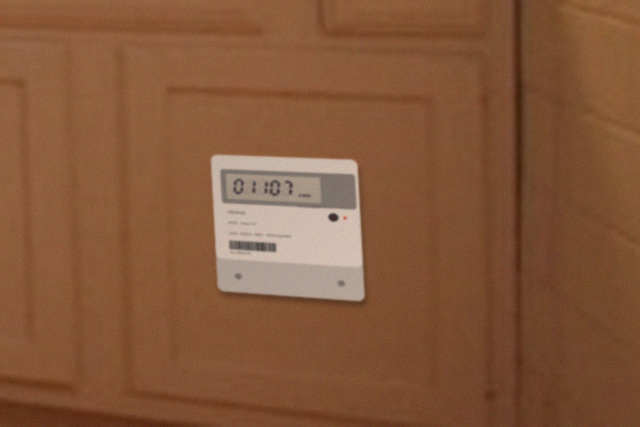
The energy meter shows 1107 kWh
